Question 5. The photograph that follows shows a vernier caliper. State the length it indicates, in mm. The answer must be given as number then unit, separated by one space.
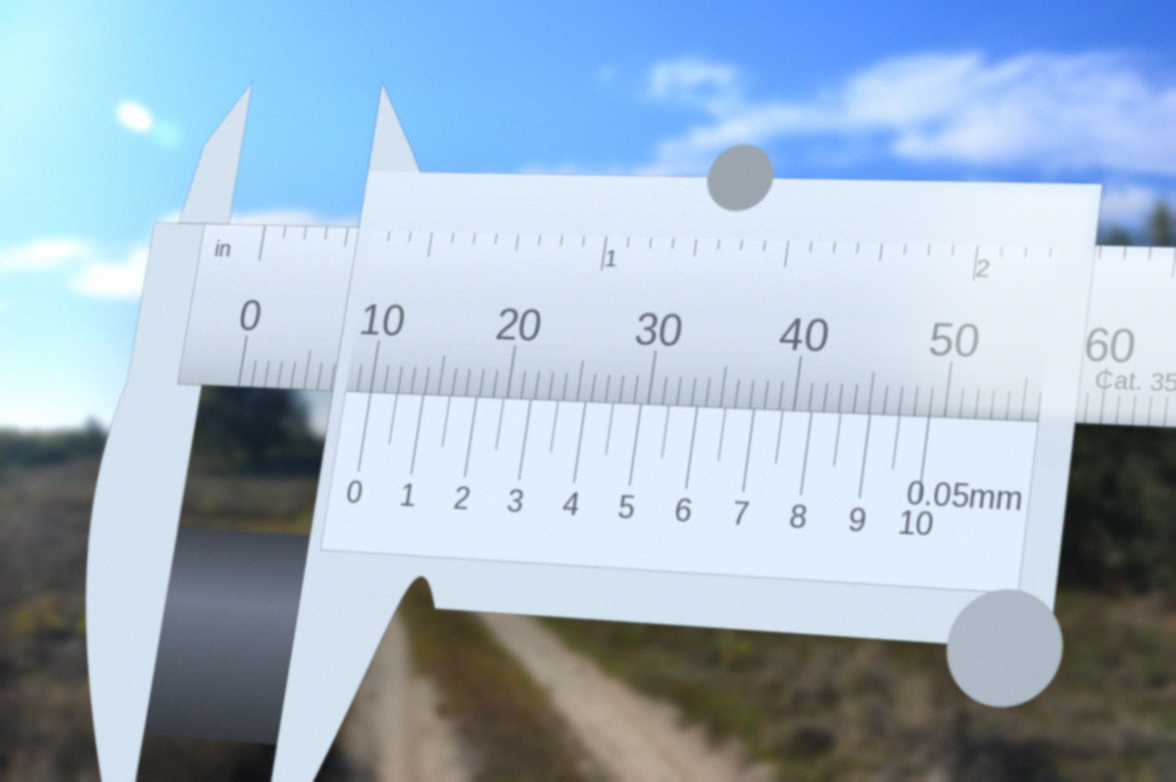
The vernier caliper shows 10.0 mm
